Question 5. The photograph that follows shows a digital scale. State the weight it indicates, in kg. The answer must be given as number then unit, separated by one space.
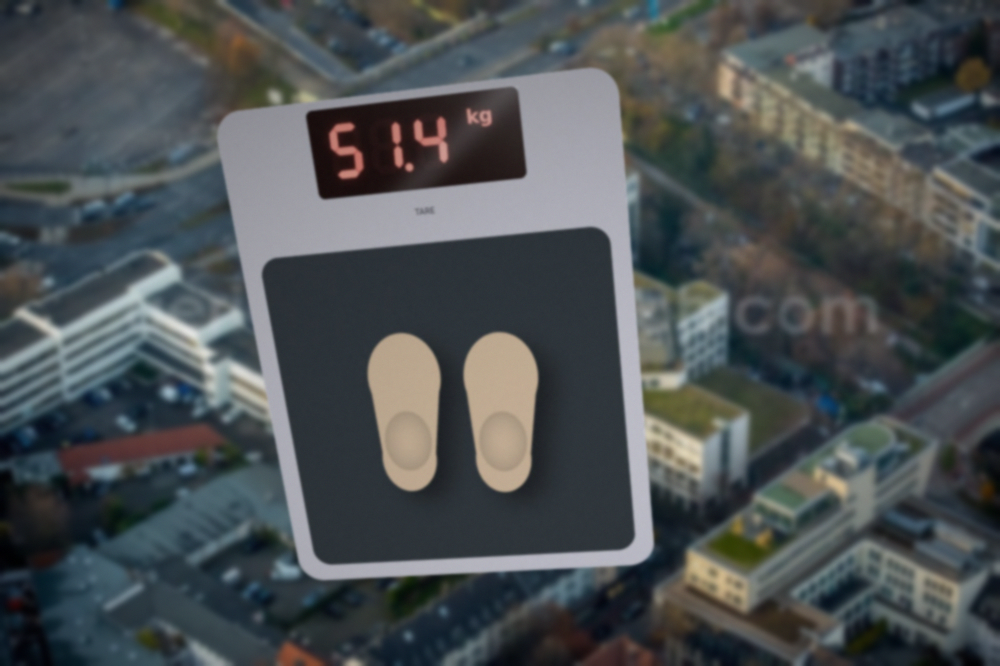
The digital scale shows 51.4 kg
